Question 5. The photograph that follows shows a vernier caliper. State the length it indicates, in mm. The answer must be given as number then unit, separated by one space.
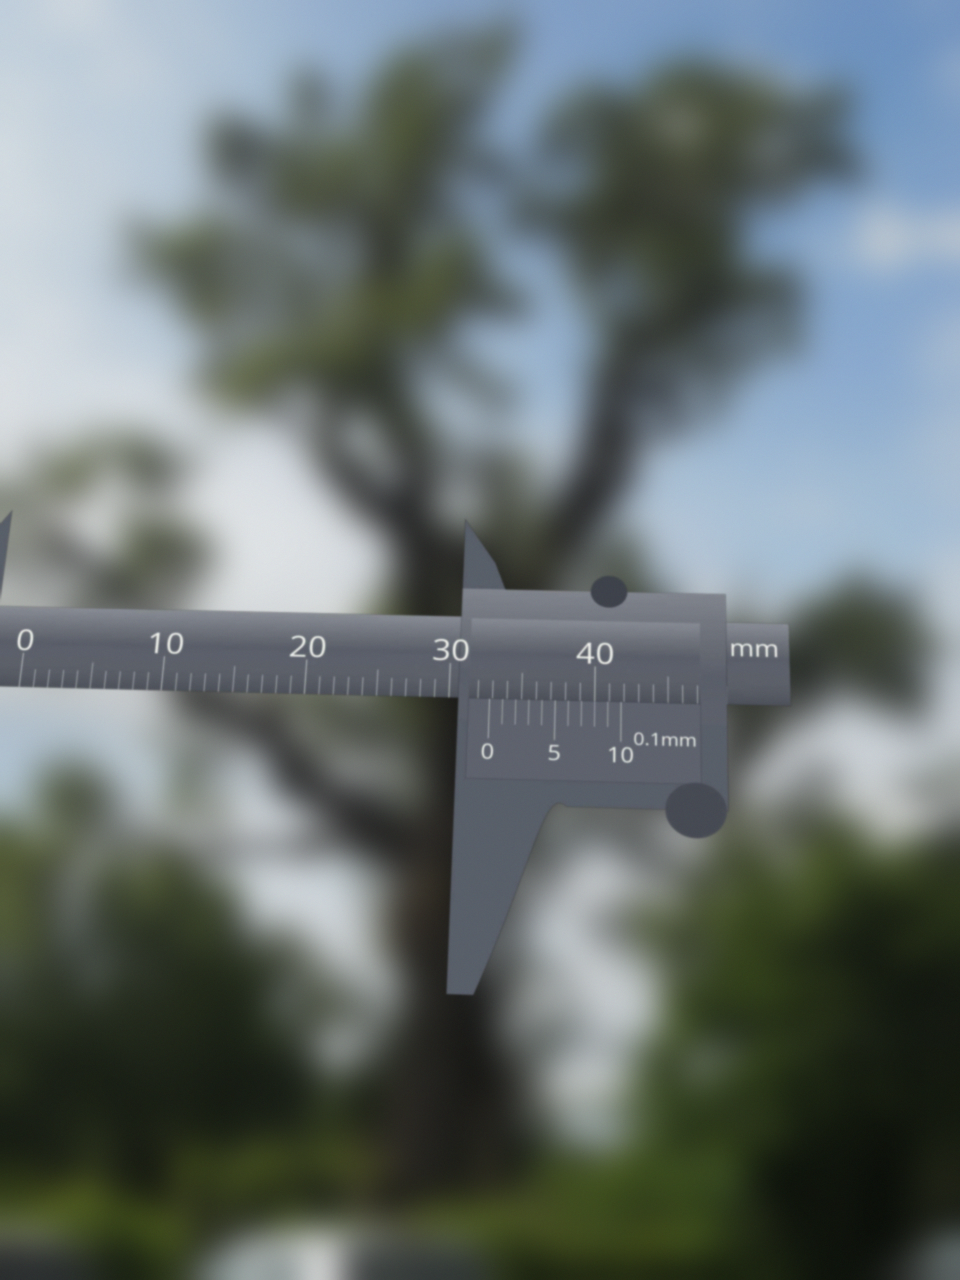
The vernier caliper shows 32.8 mm
